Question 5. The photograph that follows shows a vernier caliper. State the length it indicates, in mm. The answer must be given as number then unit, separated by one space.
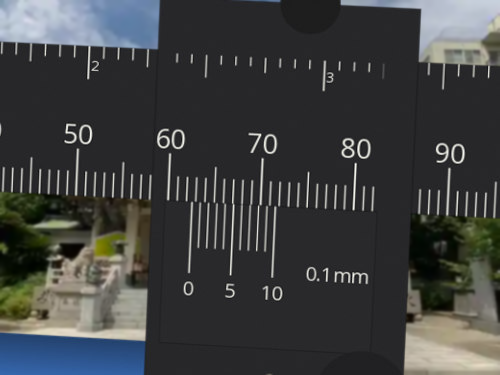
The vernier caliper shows 62.6 mm
